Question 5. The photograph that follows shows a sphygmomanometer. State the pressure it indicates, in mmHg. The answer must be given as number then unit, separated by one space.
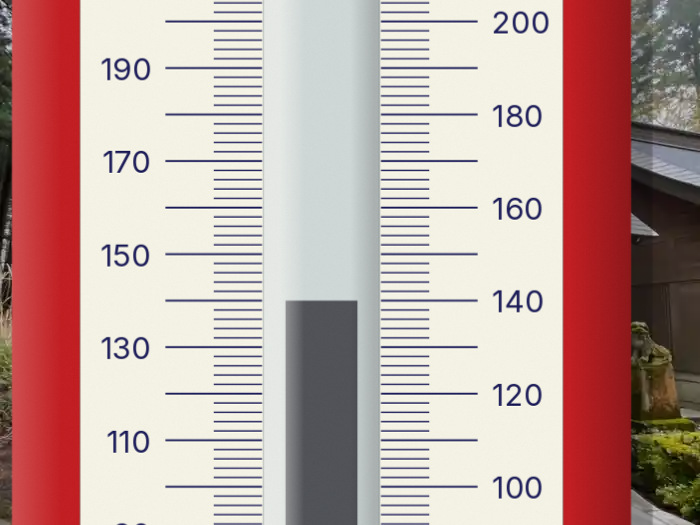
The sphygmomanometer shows 140 mmHg
